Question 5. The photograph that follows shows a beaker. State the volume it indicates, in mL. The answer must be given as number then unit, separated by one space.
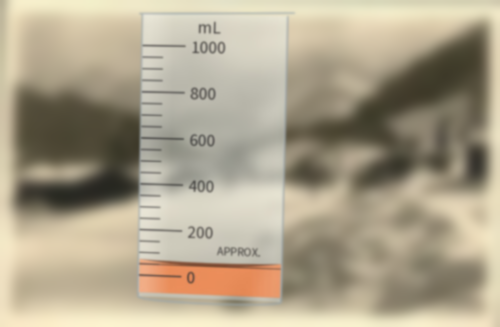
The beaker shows 50 mL
